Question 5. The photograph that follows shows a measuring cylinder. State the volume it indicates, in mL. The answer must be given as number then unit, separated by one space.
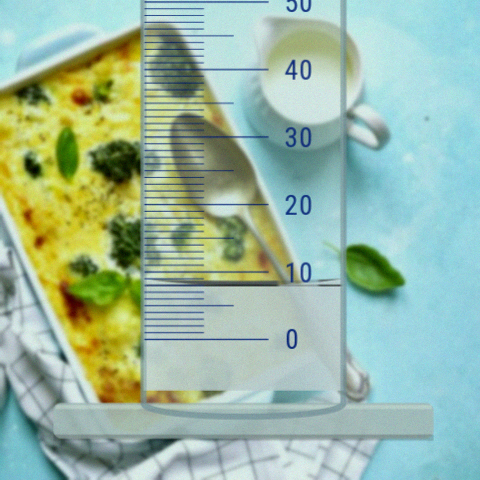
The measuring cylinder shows 8 mL
